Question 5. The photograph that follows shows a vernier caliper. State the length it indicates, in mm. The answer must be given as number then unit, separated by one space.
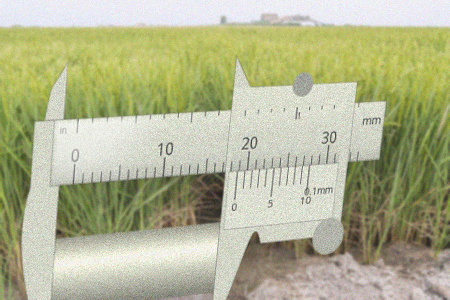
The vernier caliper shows 18.8 mm
